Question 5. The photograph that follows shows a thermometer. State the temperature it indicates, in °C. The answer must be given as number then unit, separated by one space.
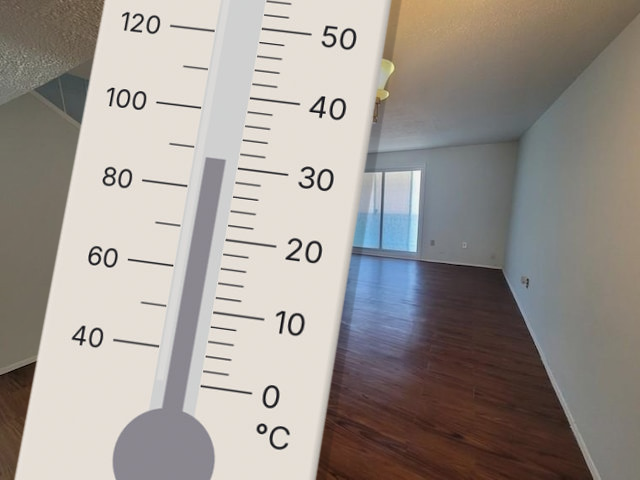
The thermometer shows 31 °C
